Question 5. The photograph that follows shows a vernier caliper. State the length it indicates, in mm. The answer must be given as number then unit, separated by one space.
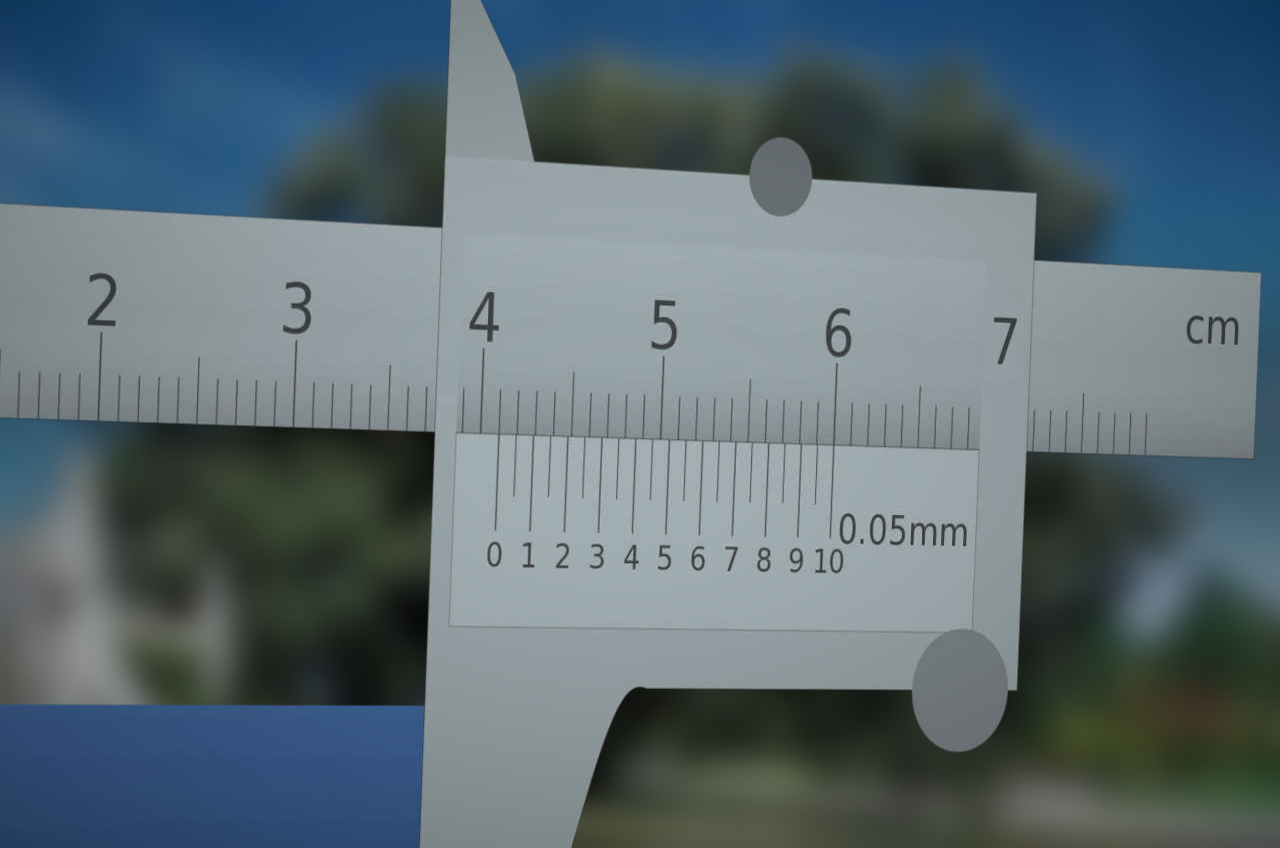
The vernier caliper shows 41.0 mm
